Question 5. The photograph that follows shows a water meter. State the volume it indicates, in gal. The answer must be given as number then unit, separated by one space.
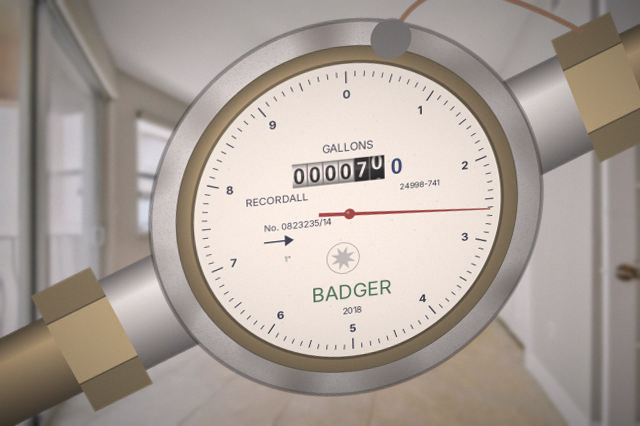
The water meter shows 702.6 gal
